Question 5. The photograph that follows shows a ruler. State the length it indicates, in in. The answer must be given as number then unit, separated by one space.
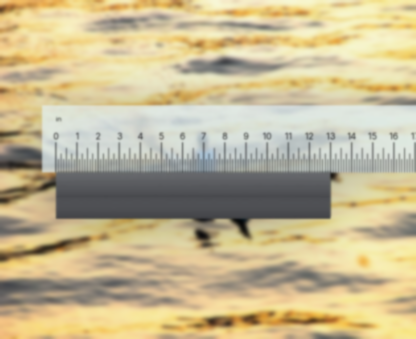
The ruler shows 13 in
